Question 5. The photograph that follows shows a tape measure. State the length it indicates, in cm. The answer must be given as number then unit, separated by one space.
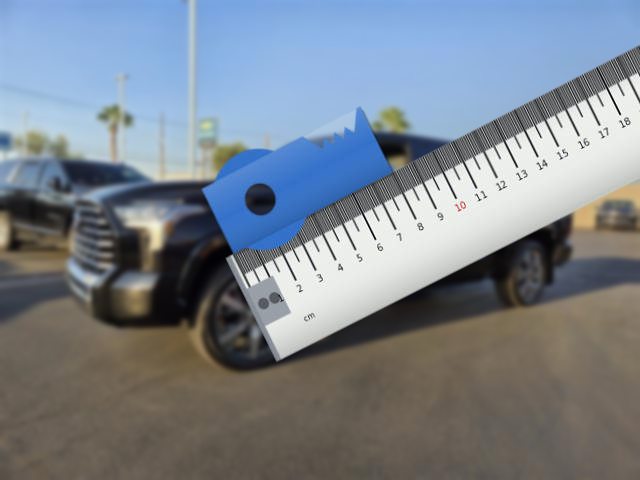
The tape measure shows 8 cm
